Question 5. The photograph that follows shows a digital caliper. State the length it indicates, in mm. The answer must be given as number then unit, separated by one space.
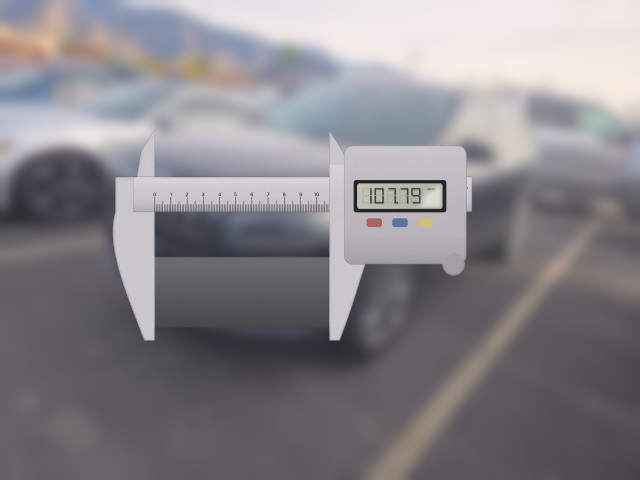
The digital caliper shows 107.79 mm
